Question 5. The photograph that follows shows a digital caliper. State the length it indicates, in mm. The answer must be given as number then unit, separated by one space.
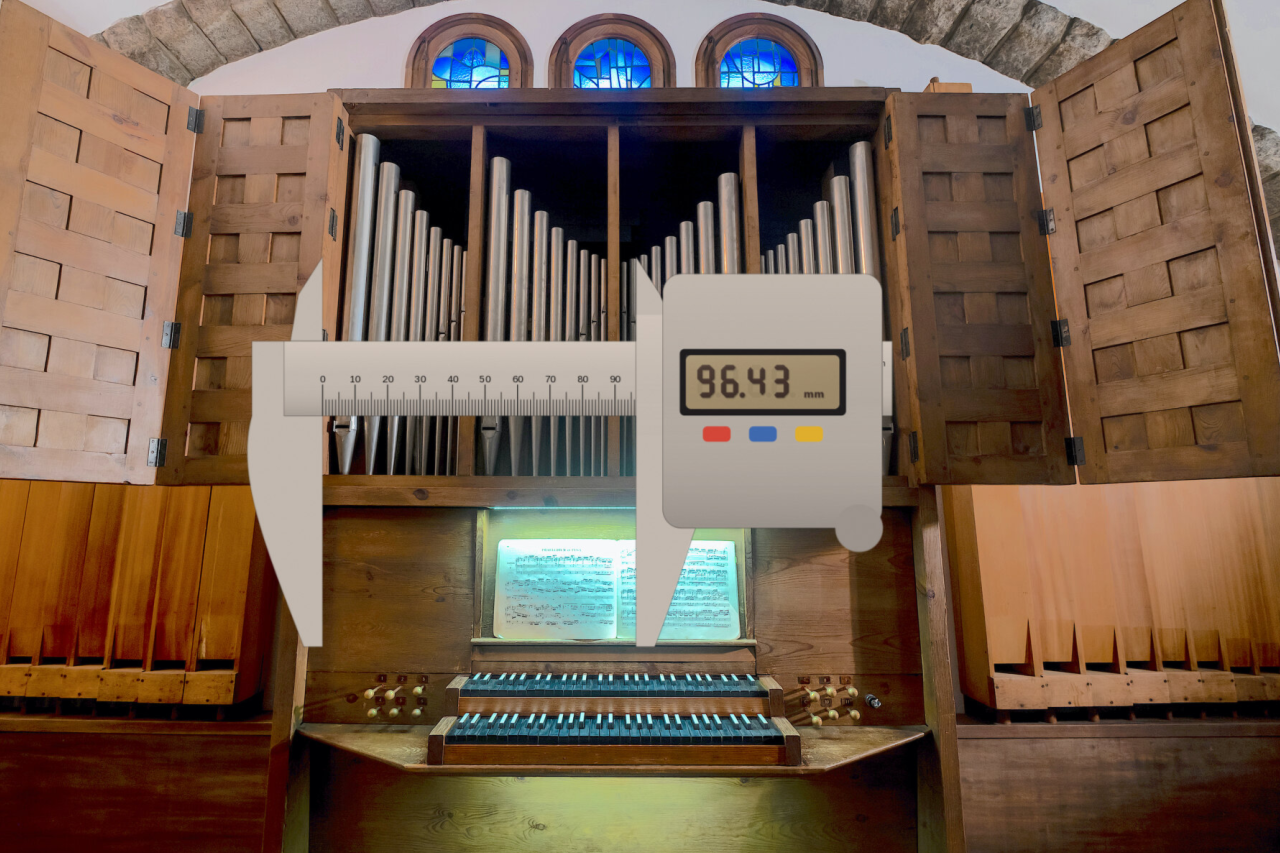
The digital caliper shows 96.43 mm
